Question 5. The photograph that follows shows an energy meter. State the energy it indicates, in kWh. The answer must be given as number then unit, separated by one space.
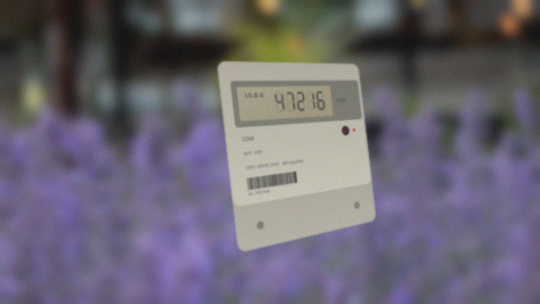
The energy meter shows 47216 kWh
